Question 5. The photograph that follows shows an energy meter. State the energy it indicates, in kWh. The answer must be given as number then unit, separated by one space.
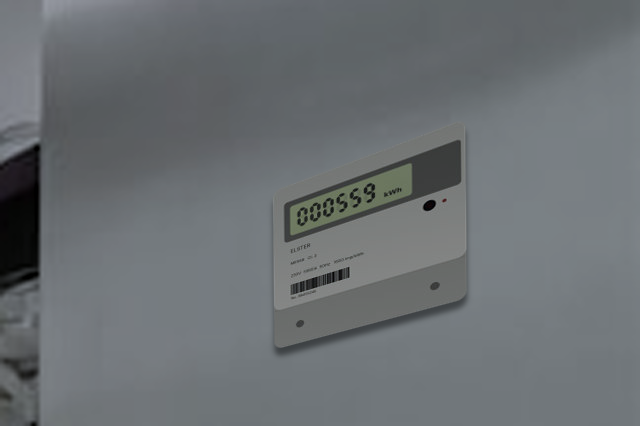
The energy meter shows 559 kWh
